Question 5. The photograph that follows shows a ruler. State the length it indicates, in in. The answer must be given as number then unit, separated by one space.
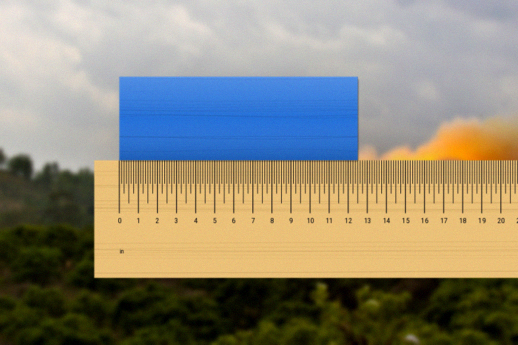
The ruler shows 12.5 in
